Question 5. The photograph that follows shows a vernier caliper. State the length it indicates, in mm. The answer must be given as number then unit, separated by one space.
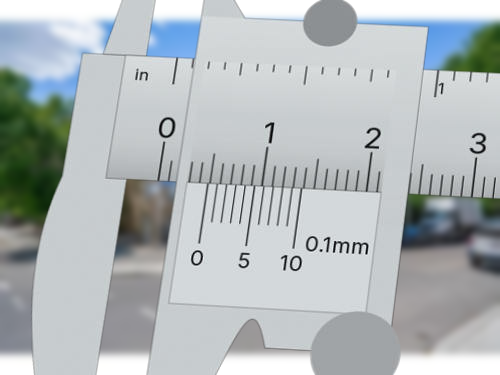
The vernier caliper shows 4.8 mm
